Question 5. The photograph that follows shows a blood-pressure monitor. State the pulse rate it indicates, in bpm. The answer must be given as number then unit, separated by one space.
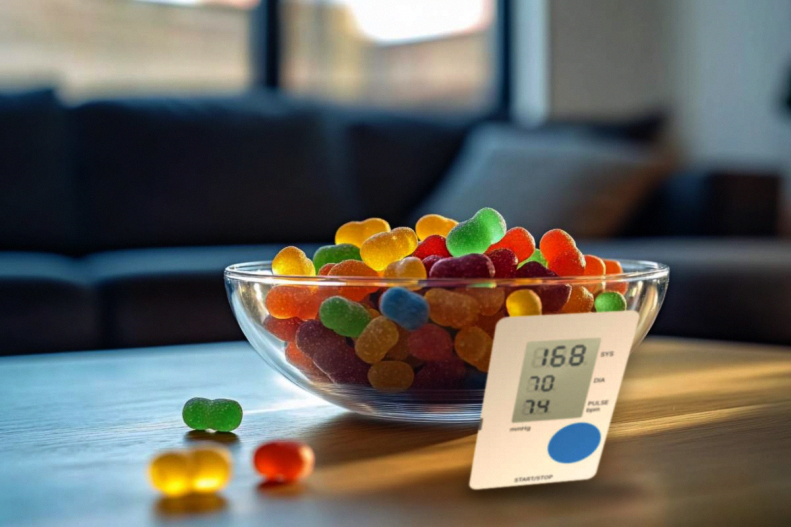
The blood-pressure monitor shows 74 bpm
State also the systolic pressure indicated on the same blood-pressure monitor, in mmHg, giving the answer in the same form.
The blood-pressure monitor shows 168 mmHg
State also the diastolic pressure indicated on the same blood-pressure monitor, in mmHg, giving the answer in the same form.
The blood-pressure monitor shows 70 mmHg
